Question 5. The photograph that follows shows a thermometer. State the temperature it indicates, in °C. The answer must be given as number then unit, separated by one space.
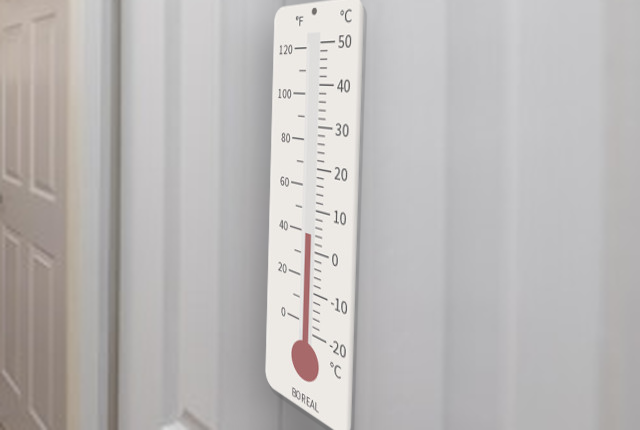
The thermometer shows 4 °C
